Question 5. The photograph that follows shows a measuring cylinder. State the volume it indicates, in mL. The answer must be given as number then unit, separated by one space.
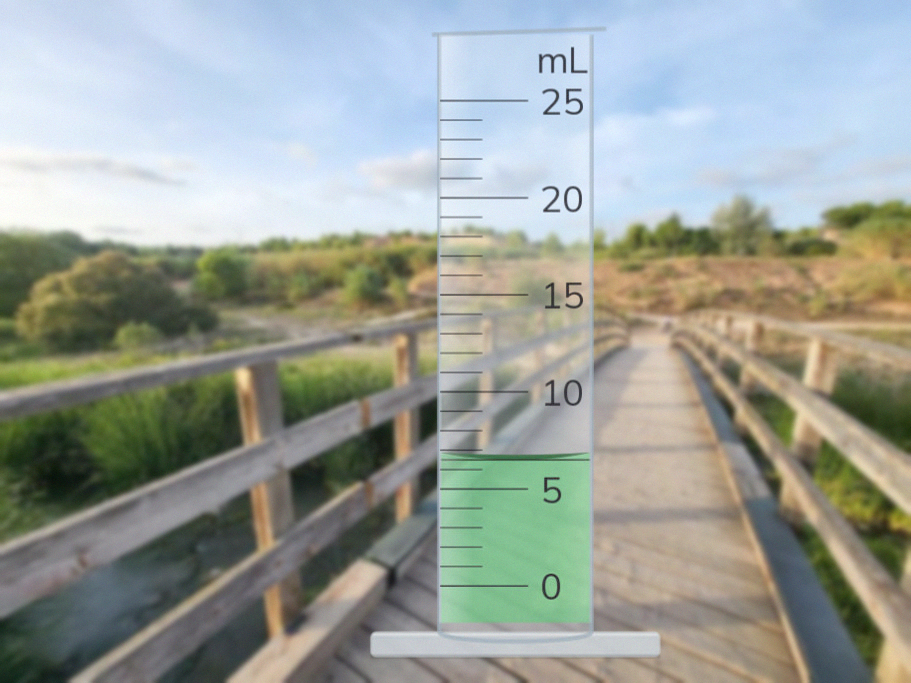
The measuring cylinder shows 6.5 mL
